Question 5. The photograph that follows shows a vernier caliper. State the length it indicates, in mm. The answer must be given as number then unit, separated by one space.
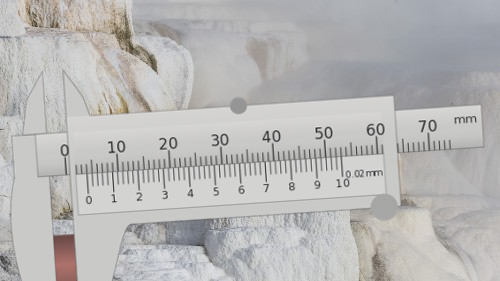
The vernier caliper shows 4.0 mm
